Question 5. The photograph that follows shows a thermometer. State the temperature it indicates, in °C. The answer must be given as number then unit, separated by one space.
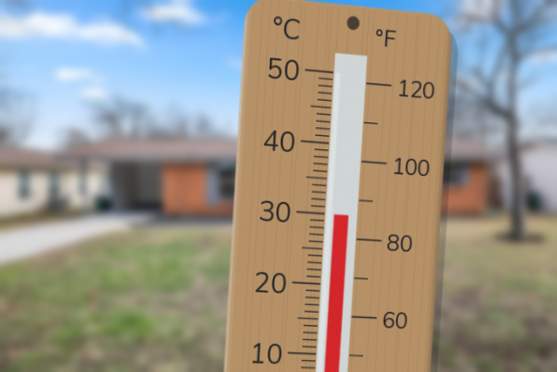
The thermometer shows 30 °C
